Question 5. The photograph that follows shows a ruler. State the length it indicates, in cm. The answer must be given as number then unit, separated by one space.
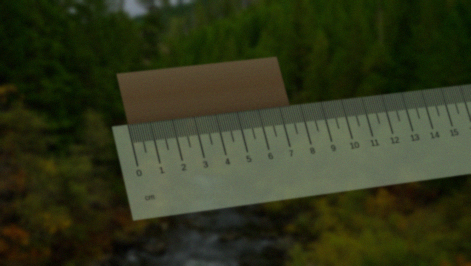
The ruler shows 7.5 cm
